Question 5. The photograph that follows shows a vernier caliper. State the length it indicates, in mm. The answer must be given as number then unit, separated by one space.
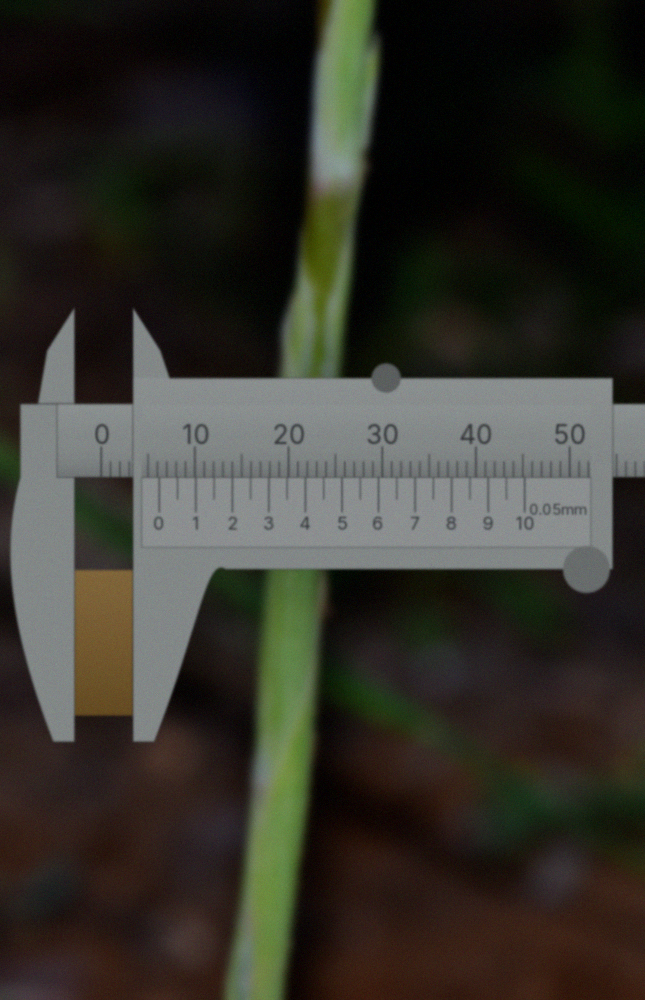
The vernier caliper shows 6.2 mm
